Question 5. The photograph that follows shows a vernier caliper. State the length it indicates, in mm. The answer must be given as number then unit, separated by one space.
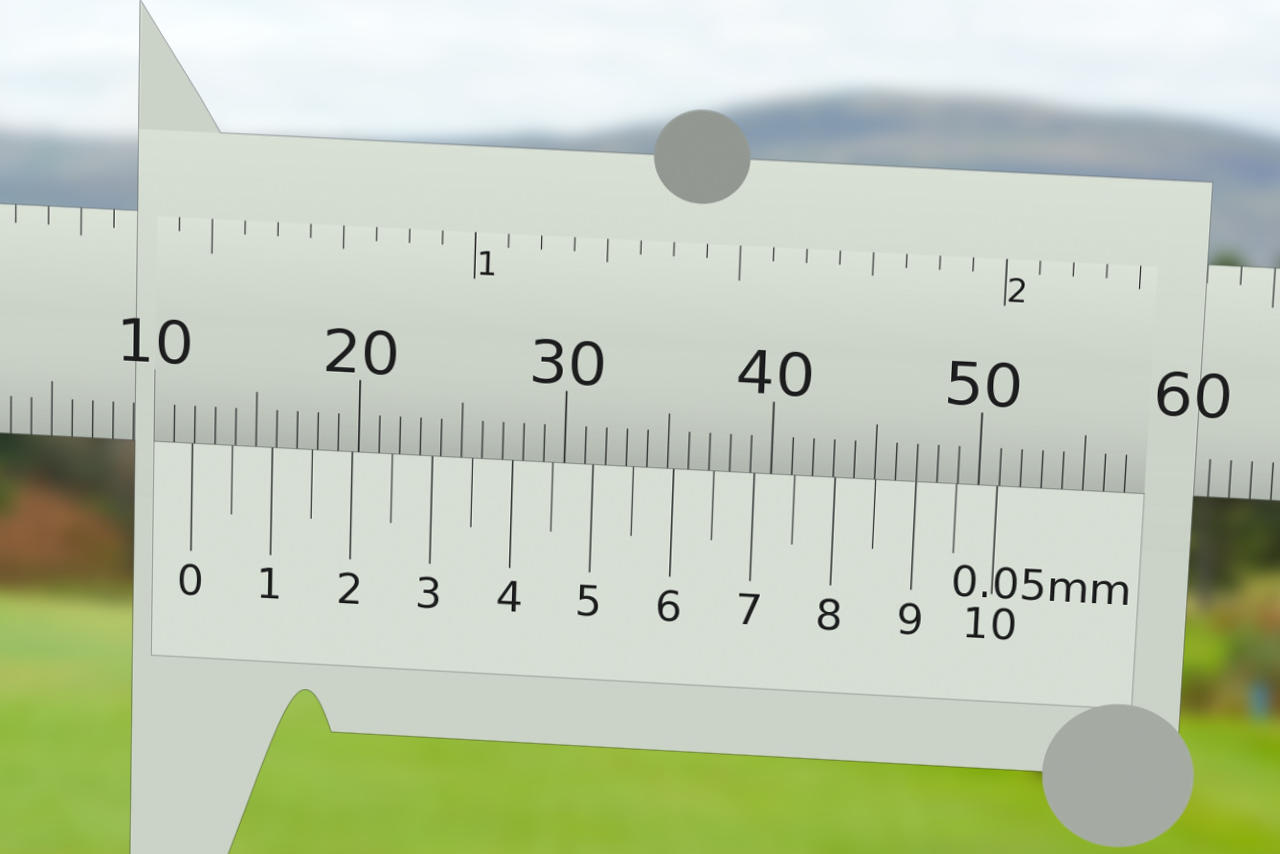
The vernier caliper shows 11.9 mm
